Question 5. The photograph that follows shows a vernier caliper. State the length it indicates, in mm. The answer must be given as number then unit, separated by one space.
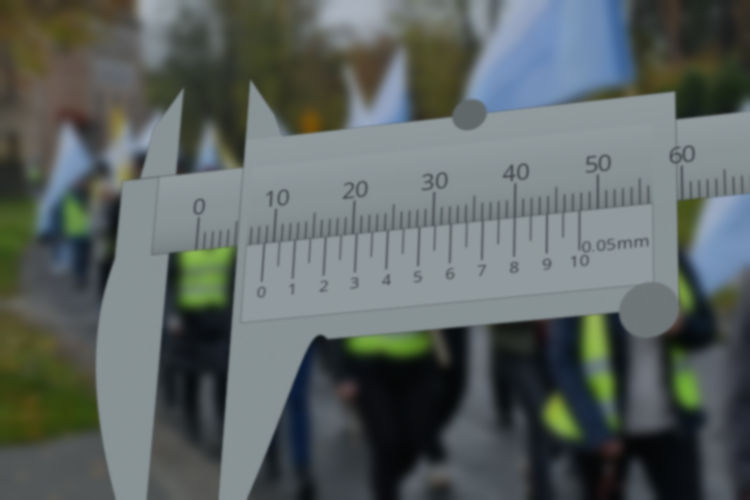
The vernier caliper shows 8.8 mm
